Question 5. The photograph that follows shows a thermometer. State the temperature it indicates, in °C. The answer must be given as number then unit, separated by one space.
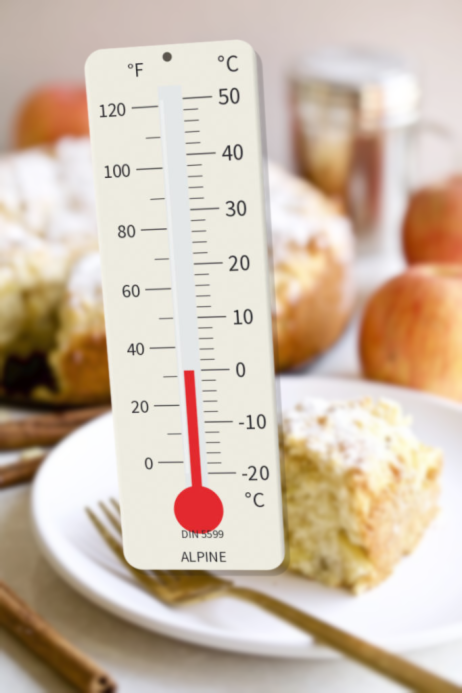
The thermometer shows 0 °C
